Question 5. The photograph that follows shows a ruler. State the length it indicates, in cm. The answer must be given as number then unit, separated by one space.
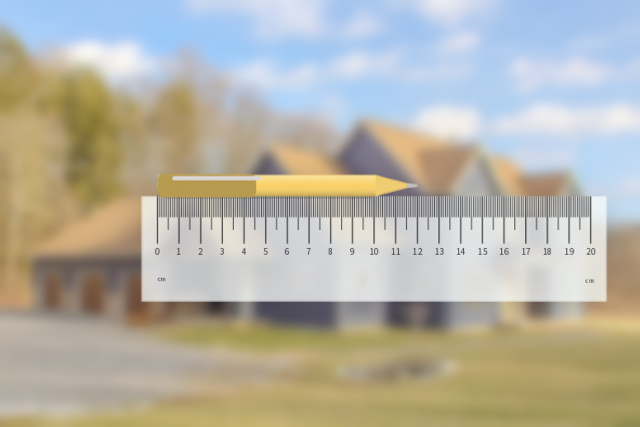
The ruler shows 12 cm
